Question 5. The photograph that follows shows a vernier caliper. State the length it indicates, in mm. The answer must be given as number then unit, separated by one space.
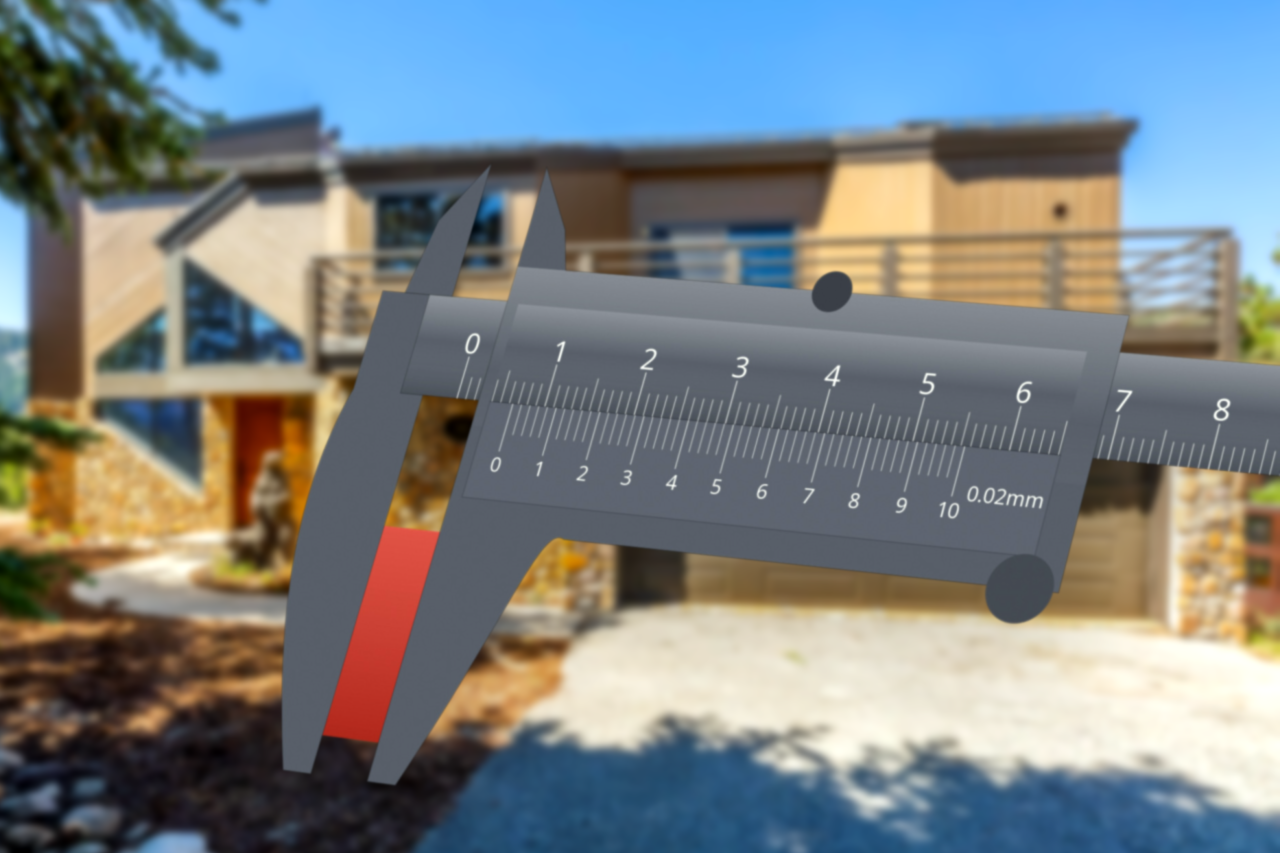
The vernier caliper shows 6.4 mm
